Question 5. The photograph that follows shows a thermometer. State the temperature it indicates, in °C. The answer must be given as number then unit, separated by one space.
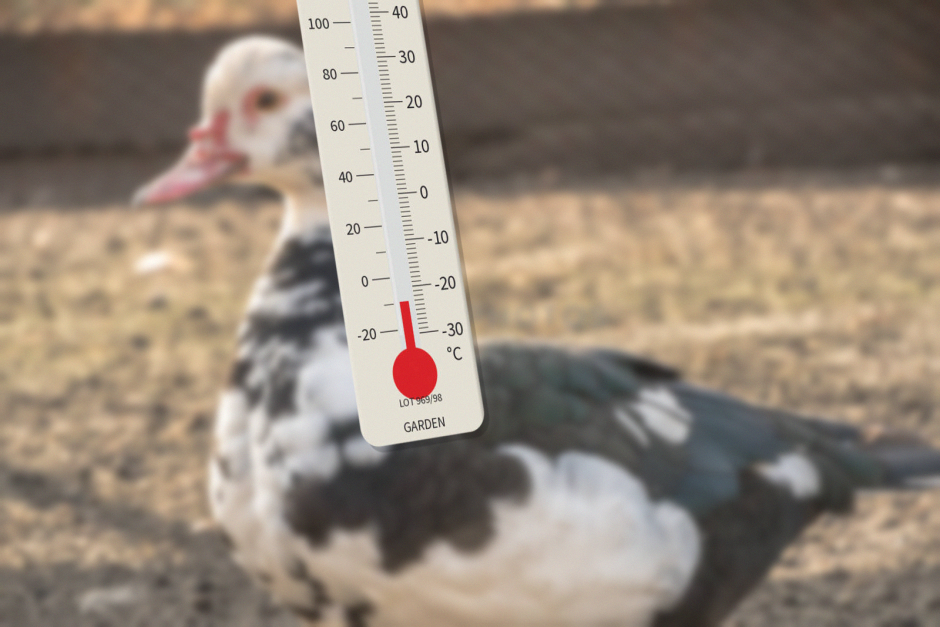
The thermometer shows -23 °C
